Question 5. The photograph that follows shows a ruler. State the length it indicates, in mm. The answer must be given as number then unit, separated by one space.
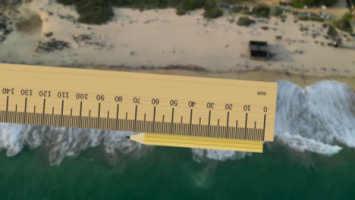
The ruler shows 75 mm
